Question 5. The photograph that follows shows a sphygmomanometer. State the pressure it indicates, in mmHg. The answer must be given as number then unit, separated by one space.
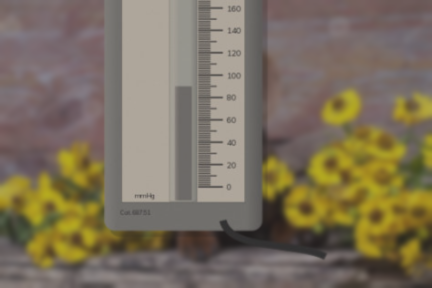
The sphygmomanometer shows 90 mmHg
